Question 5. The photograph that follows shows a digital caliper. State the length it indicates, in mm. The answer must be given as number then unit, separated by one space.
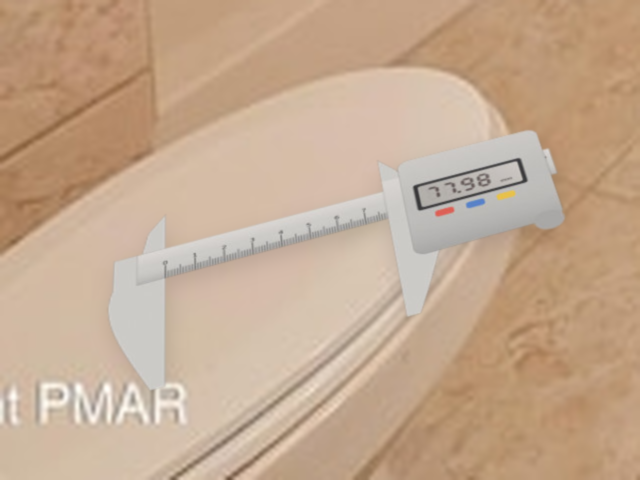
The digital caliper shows 77.98 mm
